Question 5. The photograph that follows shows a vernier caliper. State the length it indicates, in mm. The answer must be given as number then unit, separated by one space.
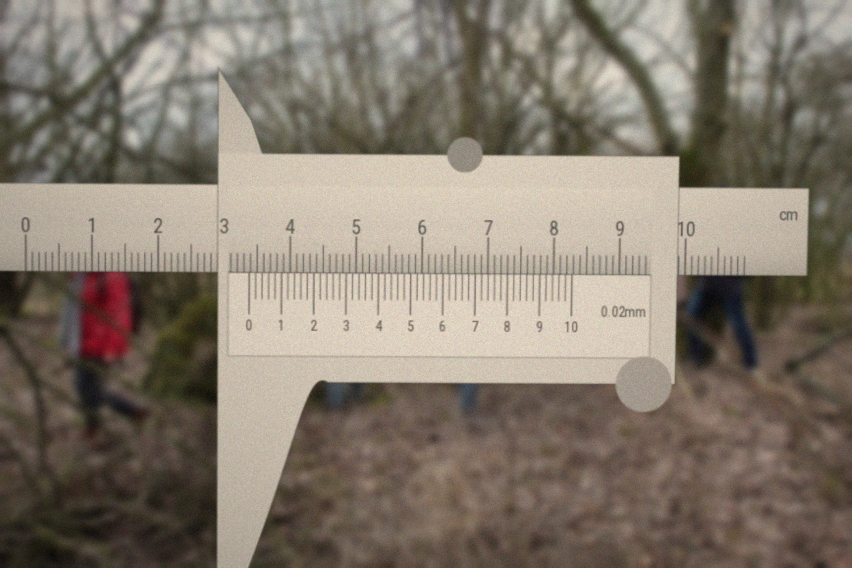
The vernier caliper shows 33.8 mm
